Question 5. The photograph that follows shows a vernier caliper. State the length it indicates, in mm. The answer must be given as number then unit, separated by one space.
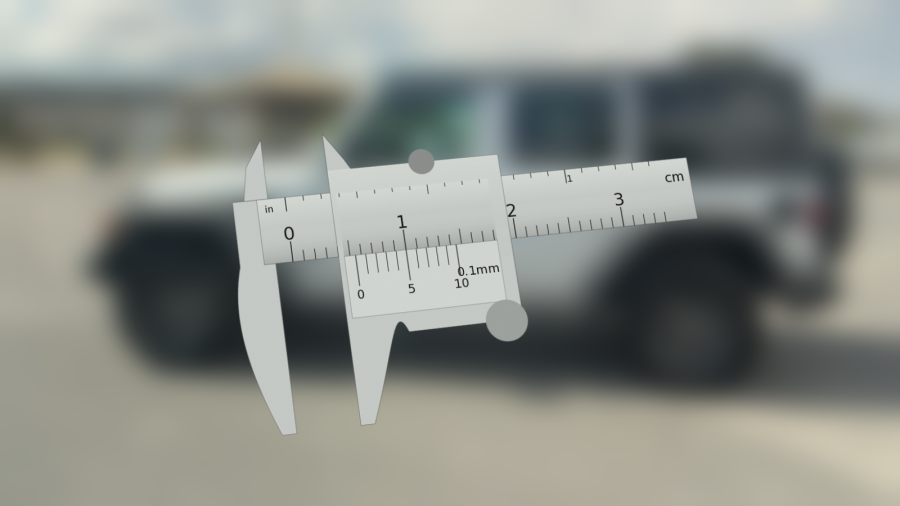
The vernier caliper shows 5.5 mm
